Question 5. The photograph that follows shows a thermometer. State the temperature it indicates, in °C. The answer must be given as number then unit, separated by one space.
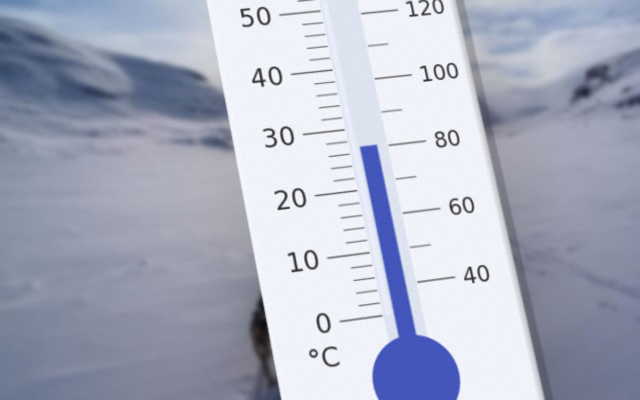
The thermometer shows 27 °C
